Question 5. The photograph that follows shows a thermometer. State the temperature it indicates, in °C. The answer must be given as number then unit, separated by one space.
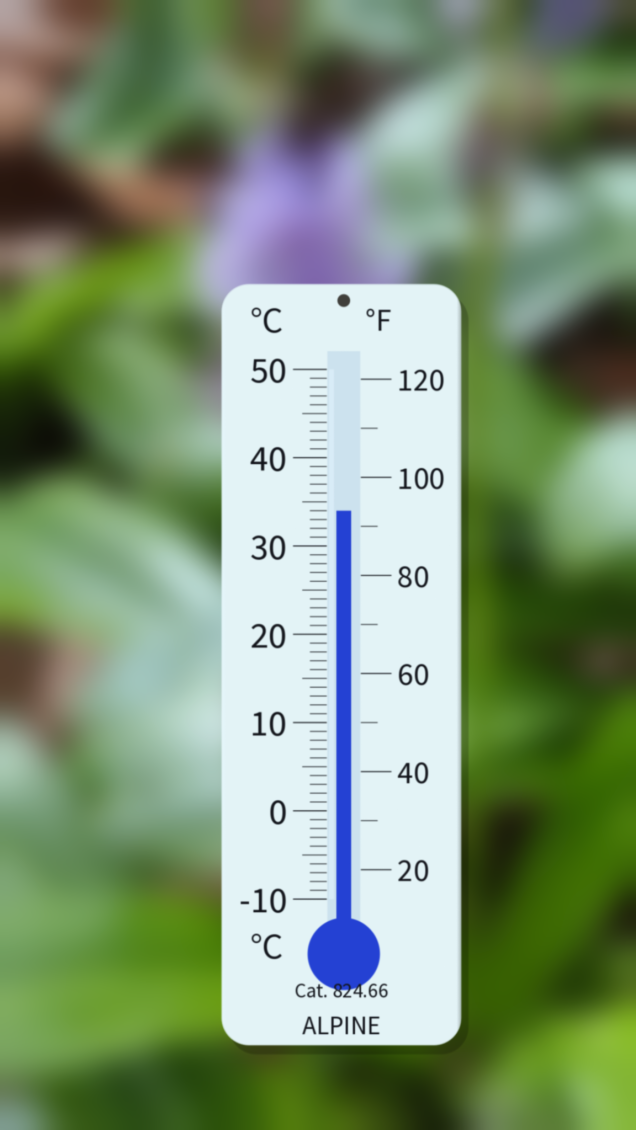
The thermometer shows 34 °C
